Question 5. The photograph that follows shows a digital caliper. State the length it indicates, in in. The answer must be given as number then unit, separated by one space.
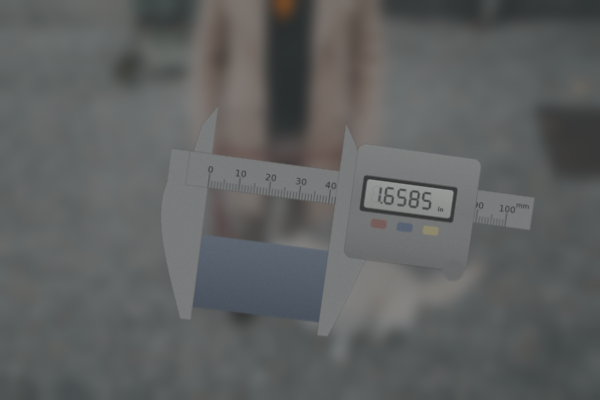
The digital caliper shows 1.6585 in
